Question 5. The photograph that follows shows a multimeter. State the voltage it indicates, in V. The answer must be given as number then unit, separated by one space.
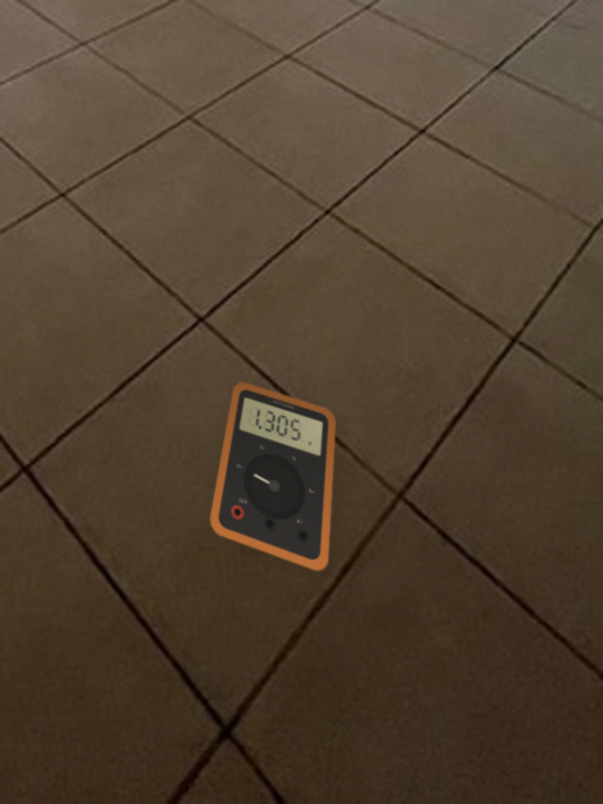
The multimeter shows 1.305 V
